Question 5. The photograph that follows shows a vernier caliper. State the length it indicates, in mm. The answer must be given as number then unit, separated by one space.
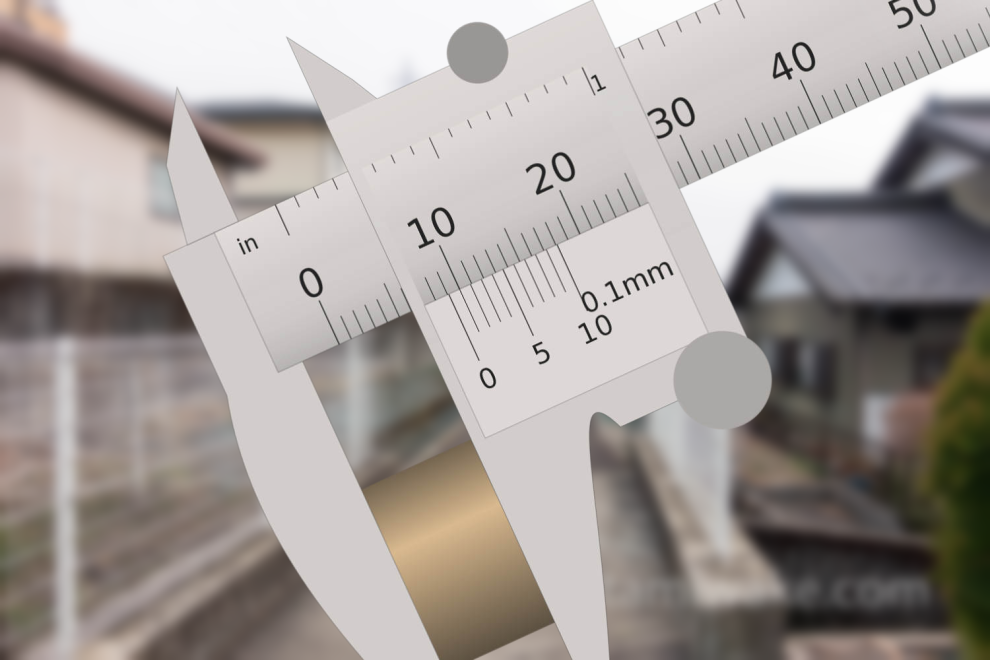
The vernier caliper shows 9.1 mm
